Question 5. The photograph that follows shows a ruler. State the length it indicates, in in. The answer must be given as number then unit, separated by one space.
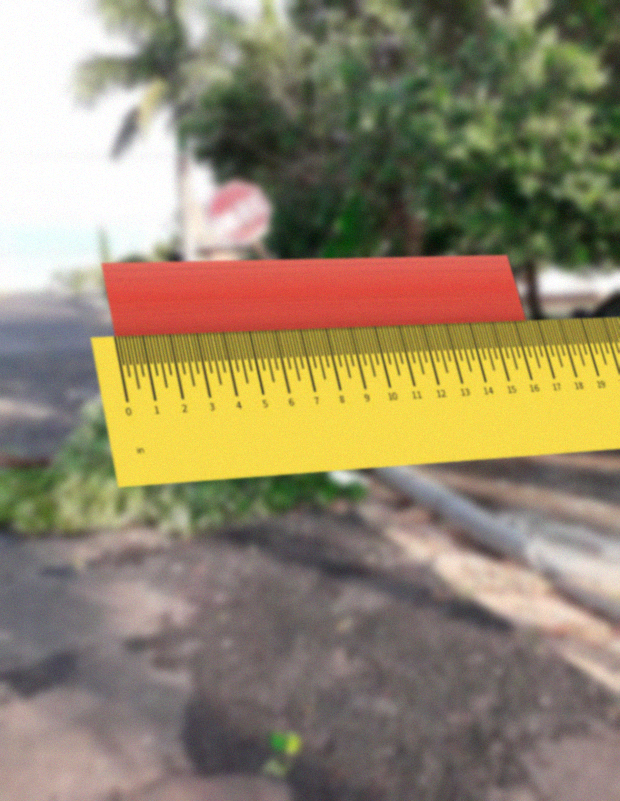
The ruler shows 16.5 in
